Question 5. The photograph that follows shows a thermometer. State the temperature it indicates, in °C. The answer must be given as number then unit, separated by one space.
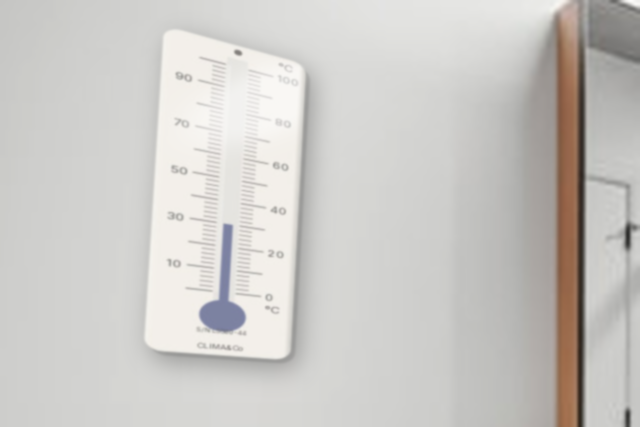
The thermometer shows 30 °C
